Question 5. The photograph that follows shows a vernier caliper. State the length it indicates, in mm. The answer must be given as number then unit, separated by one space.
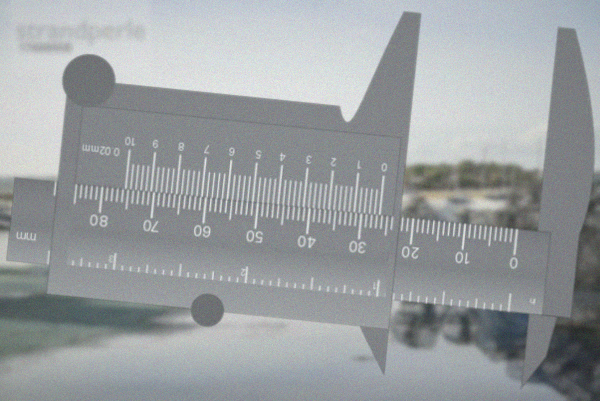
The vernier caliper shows 26.5 mm
